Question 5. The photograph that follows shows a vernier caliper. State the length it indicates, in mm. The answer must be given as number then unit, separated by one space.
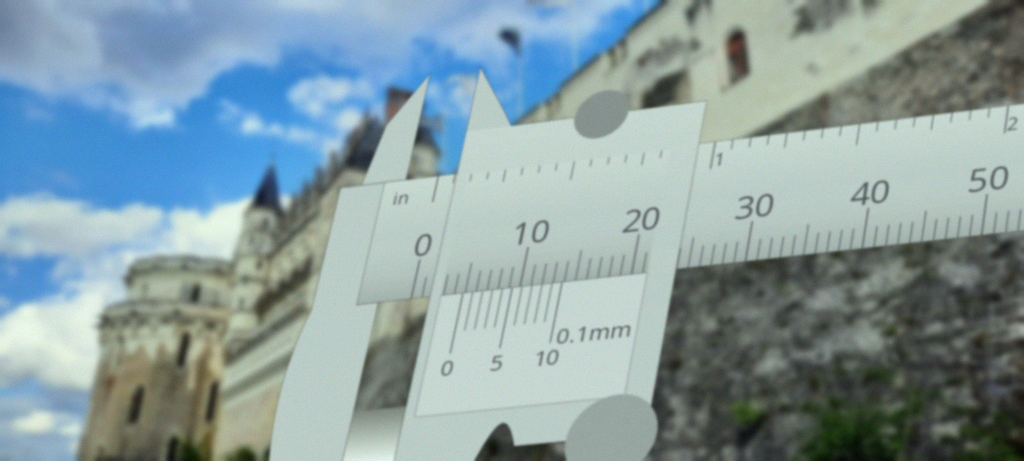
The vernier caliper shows 4.8 mm
